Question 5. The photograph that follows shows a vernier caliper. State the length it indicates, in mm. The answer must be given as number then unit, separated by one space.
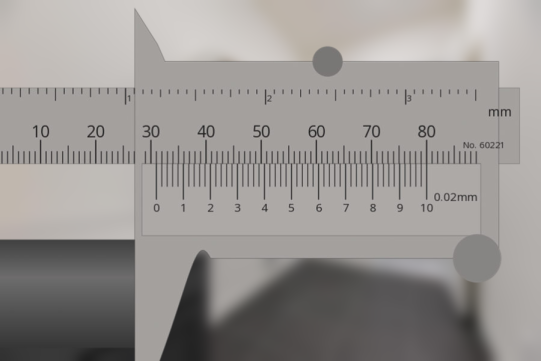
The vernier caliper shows 31.0 mm
